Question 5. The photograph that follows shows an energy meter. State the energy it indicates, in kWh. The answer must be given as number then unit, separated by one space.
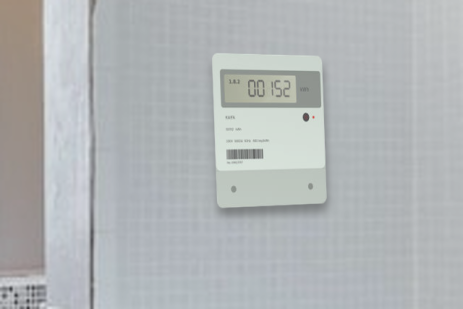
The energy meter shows 152 kWh
